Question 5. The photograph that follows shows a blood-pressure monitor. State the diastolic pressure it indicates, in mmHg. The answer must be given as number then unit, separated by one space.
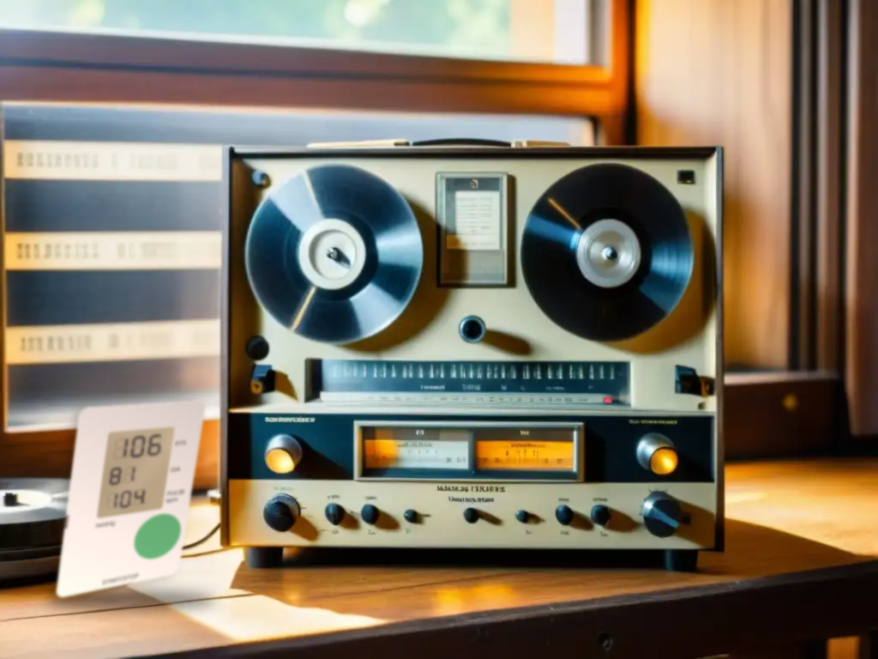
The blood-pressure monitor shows 81 mmHg
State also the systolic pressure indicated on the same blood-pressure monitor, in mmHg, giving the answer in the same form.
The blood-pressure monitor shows 106 mmHg
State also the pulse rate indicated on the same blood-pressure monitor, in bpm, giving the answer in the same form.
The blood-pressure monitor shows 104 bpm
